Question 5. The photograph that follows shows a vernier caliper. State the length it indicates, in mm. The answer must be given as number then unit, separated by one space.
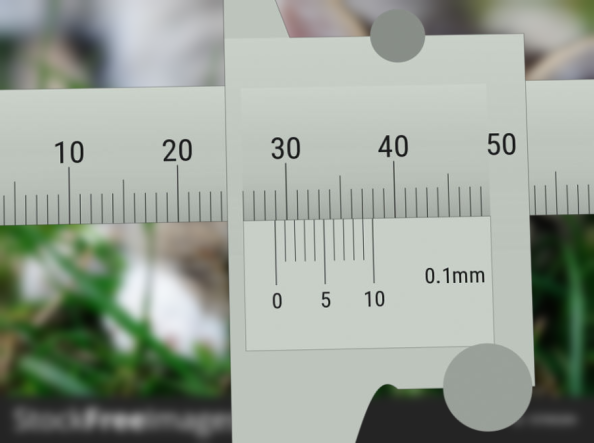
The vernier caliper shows 28.9 mm
